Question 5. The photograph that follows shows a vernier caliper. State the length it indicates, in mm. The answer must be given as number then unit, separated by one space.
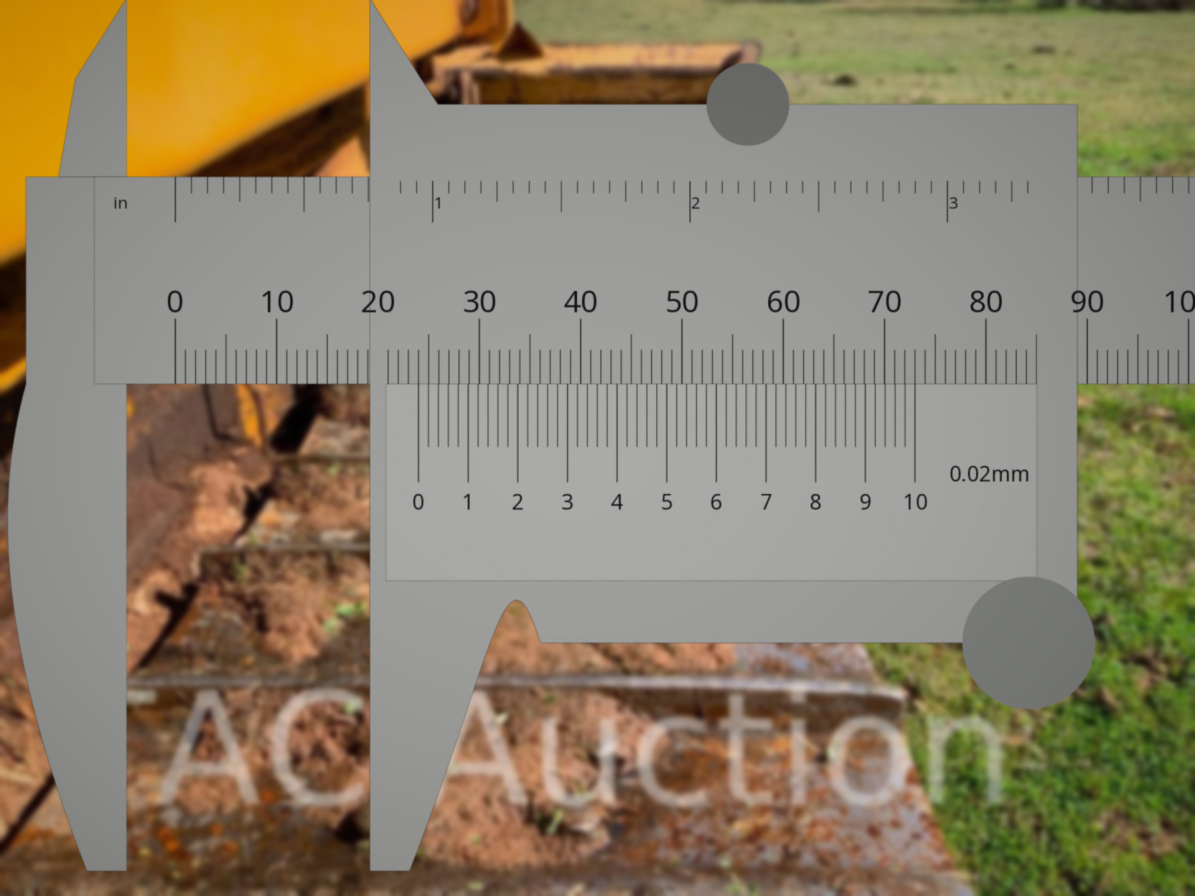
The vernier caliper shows 24.0 mm
